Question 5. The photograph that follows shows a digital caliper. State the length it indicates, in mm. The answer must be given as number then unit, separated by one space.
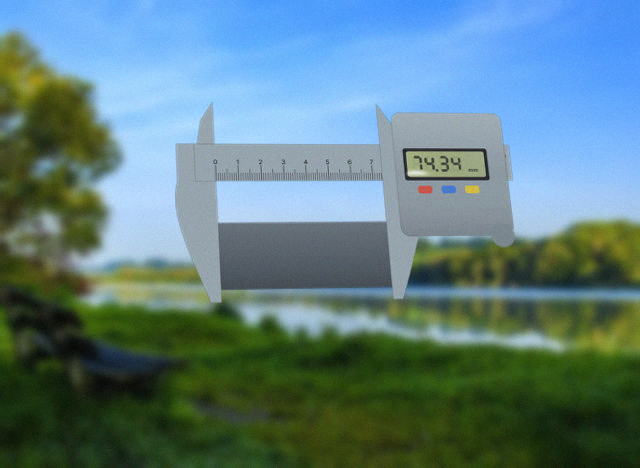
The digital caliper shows 74.34 mm
